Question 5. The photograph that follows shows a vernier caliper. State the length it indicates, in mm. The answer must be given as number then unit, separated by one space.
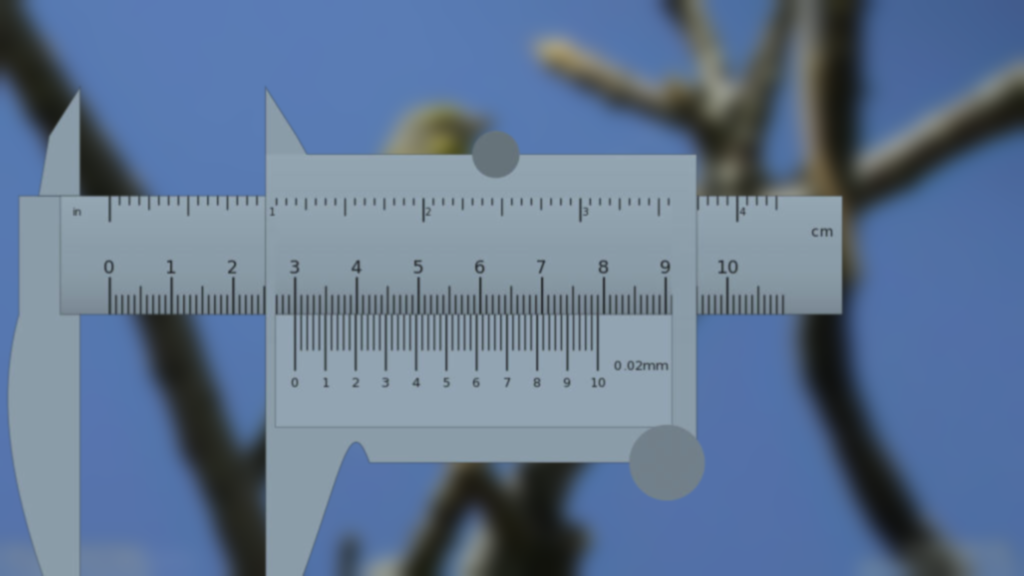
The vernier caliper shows 30.0 mm
